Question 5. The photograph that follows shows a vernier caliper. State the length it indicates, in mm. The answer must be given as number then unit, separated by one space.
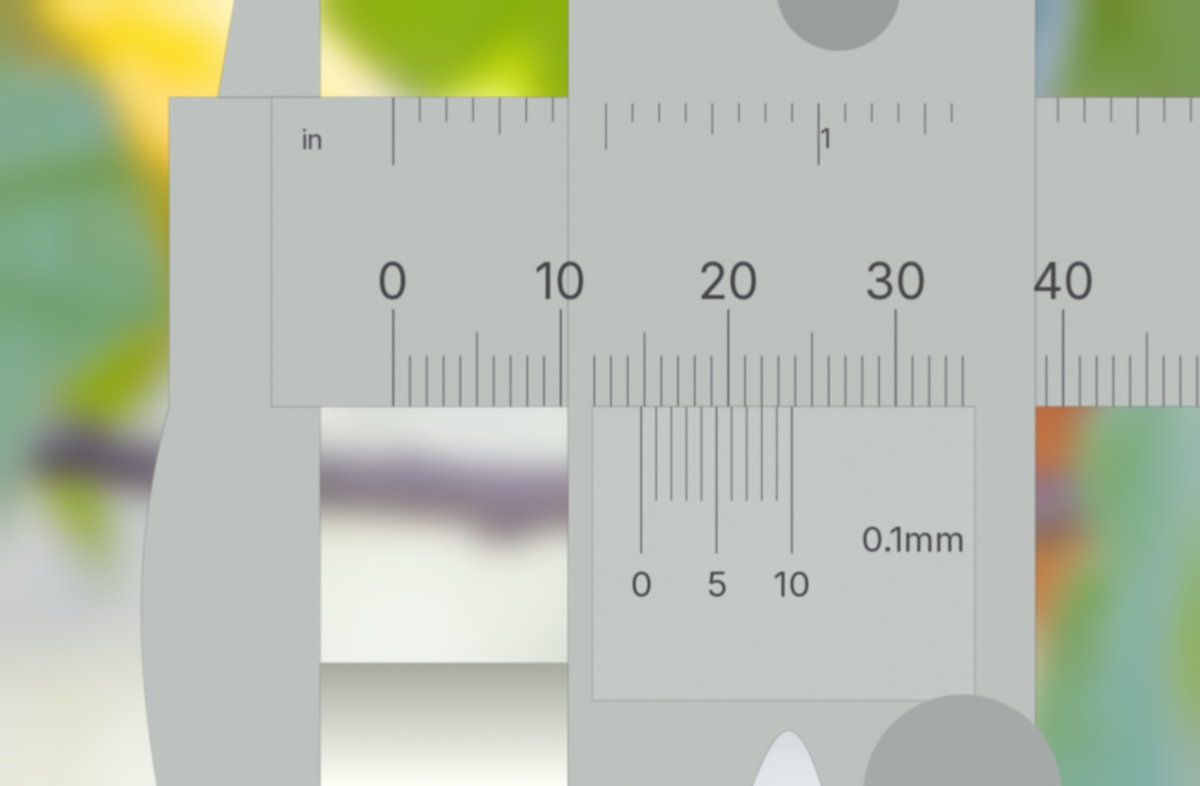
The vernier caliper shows 14.8 mm
